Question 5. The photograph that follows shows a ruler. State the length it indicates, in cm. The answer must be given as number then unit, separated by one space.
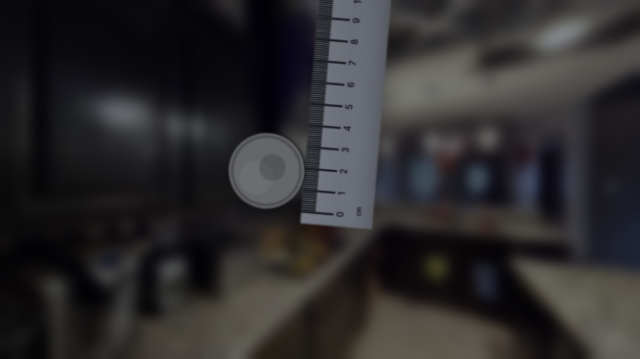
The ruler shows 3.5 cm
